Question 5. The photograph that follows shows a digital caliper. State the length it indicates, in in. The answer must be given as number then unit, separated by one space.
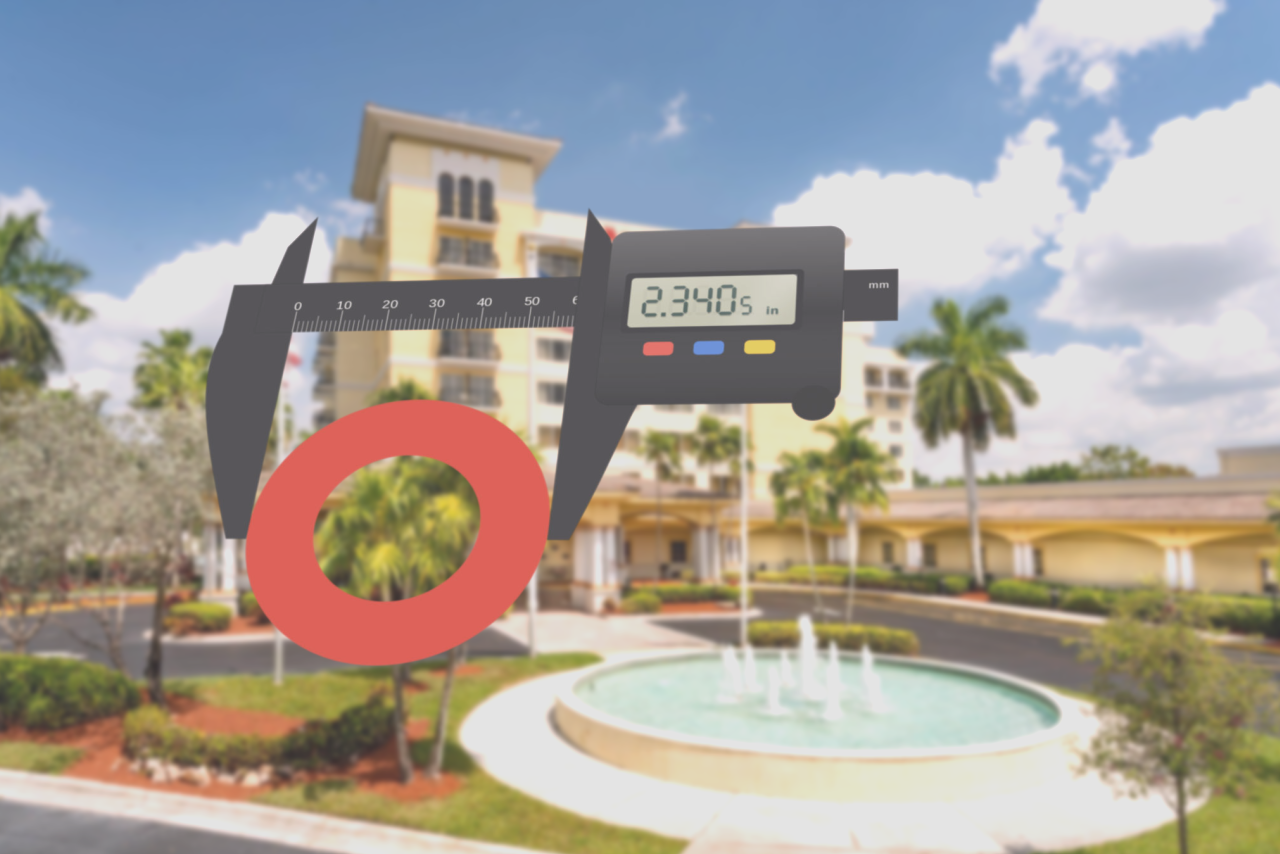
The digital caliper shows 2.3405 in
